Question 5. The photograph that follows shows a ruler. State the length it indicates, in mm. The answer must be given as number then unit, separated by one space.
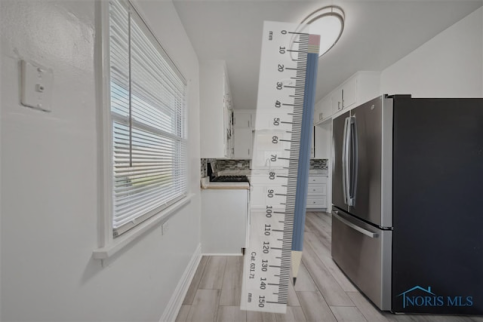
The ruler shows 140 mm
